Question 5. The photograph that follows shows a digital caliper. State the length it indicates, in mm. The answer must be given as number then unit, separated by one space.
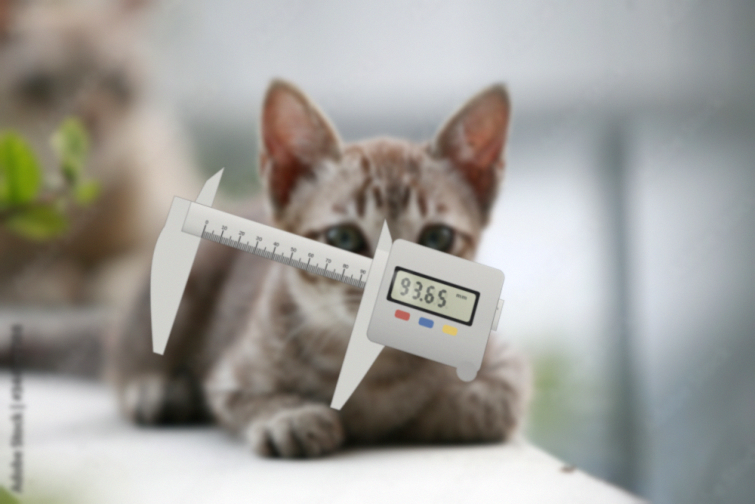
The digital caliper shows 93.65 mm
